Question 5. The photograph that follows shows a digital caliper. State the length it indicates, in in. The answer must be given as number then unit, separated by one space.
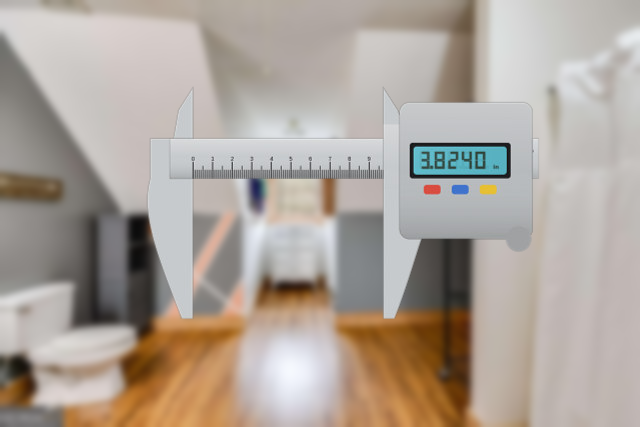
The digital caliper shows 3.8240 in
